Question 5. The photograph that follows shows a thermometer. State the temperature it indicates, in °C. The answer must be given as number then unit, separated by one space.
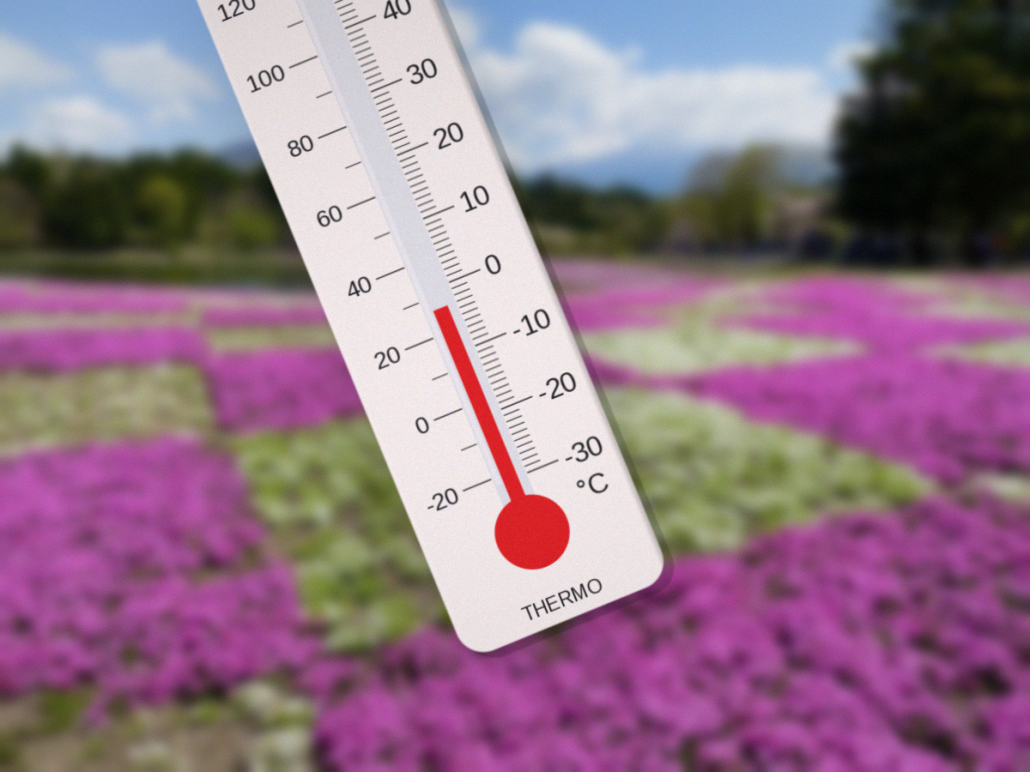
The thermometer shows -3 °C
